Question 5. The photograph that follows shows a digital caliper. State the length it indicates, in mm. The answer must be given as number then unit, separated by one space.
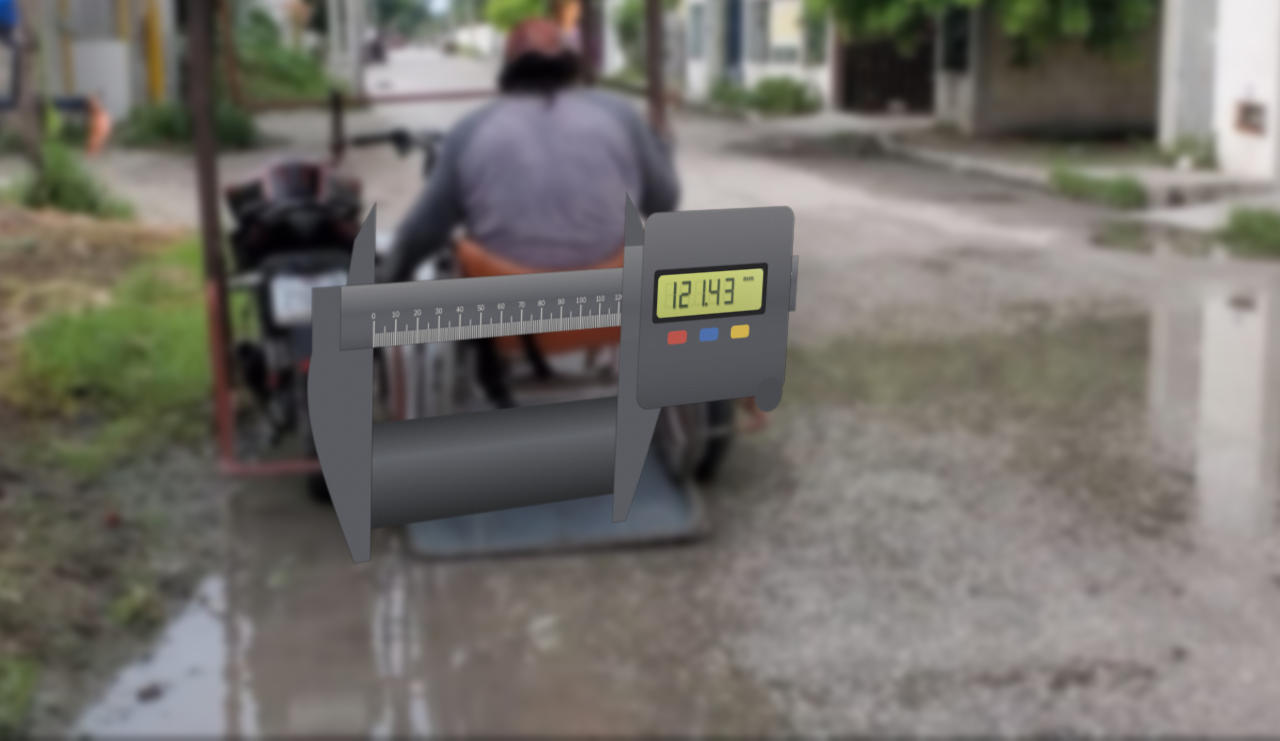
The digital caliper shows 121.43 mm
